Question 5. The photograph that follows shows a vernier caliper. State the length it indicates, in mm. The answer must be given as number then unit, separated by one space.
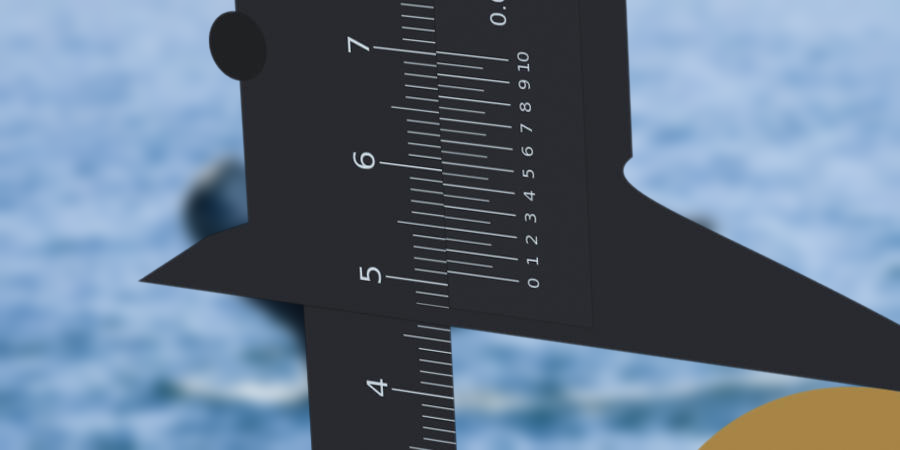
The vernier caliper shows 51.2 mm
